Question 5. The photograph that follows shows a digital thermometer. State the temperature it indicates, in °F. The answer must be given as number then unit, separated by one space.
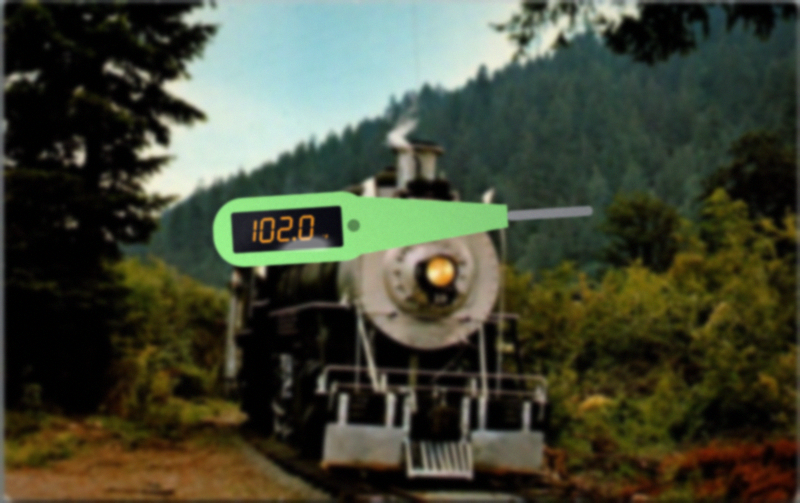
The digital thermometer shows 102.0 °F
